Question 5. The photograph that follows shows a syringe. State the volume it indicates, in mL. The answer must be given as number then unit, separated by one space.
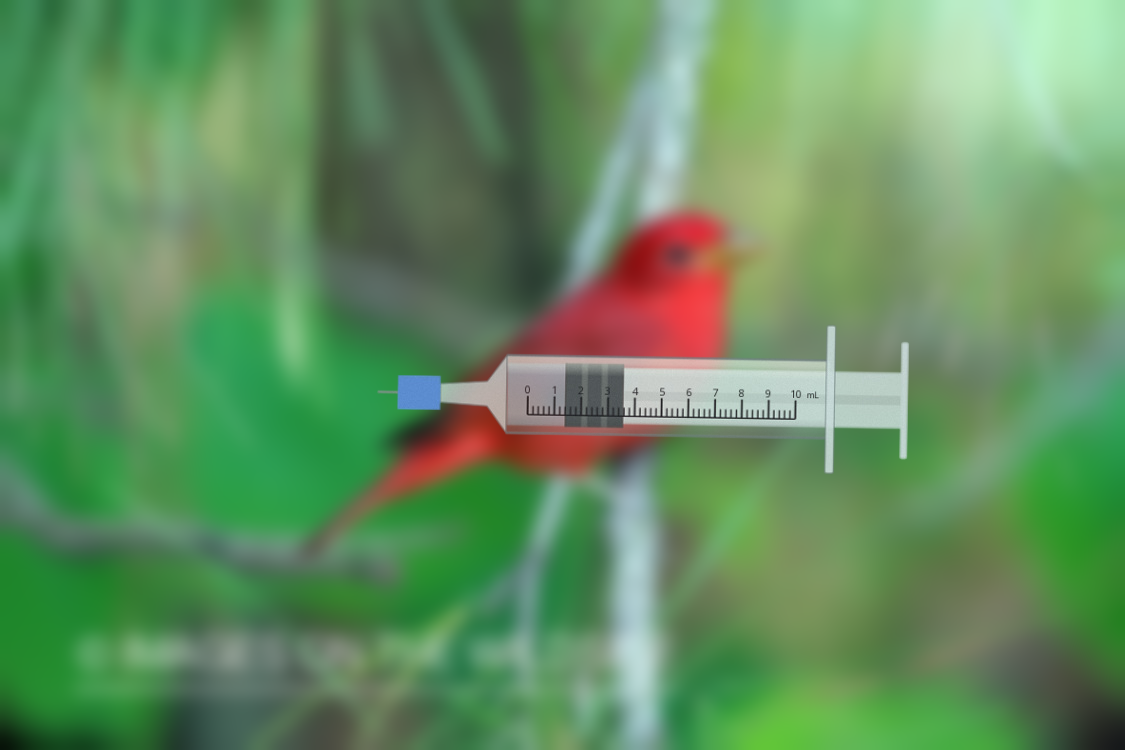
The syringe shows 1.4 mL
